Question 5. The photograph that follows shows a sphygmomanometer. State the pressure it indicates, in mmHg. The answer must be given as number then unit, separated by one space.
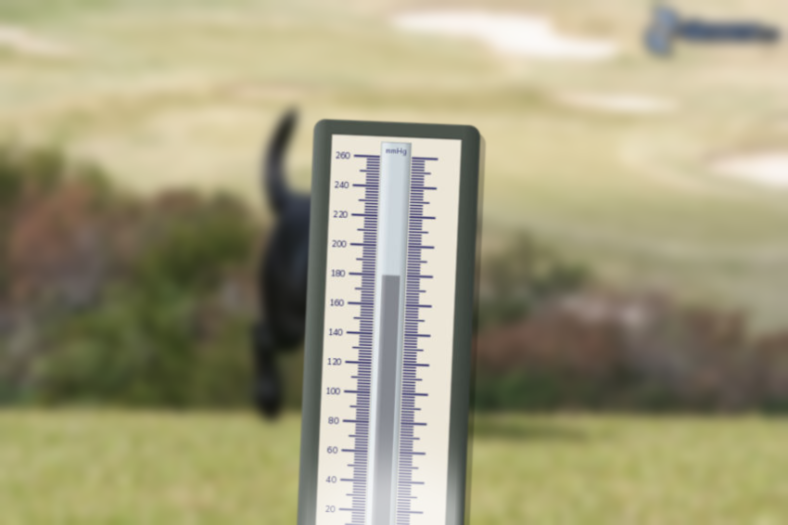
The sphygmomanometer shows 180 mmHg
